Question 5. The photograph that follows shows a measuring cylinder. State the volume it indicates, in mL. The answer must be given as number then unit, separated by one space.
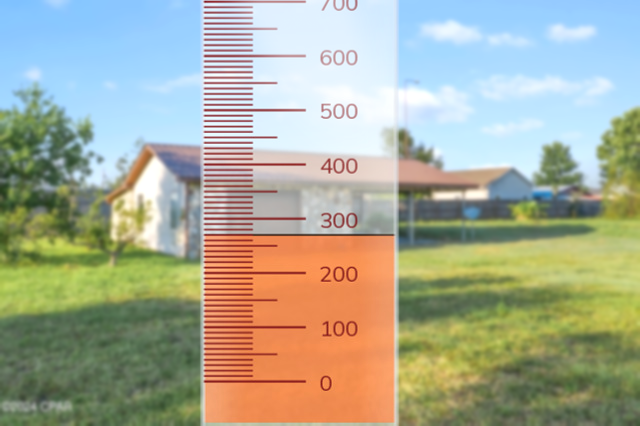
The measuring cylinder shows 270 mL
